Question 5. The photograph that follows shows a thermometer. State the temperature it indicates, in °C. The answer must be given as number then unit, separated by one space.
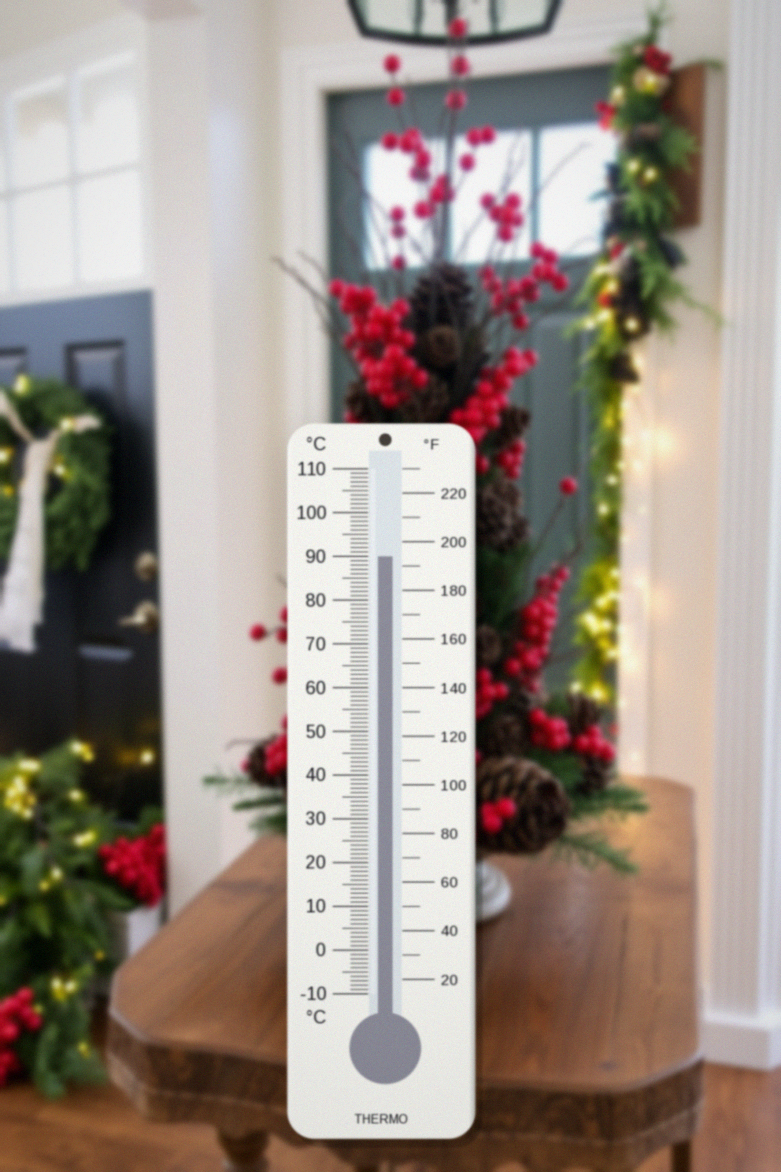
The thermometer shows 90 °C
